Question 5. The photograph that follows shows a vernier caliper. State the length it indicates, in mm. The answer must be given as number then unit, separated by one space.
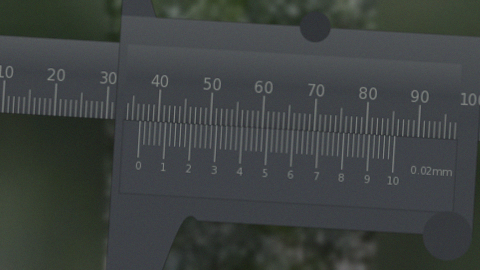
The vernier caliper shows 36.5 mm
